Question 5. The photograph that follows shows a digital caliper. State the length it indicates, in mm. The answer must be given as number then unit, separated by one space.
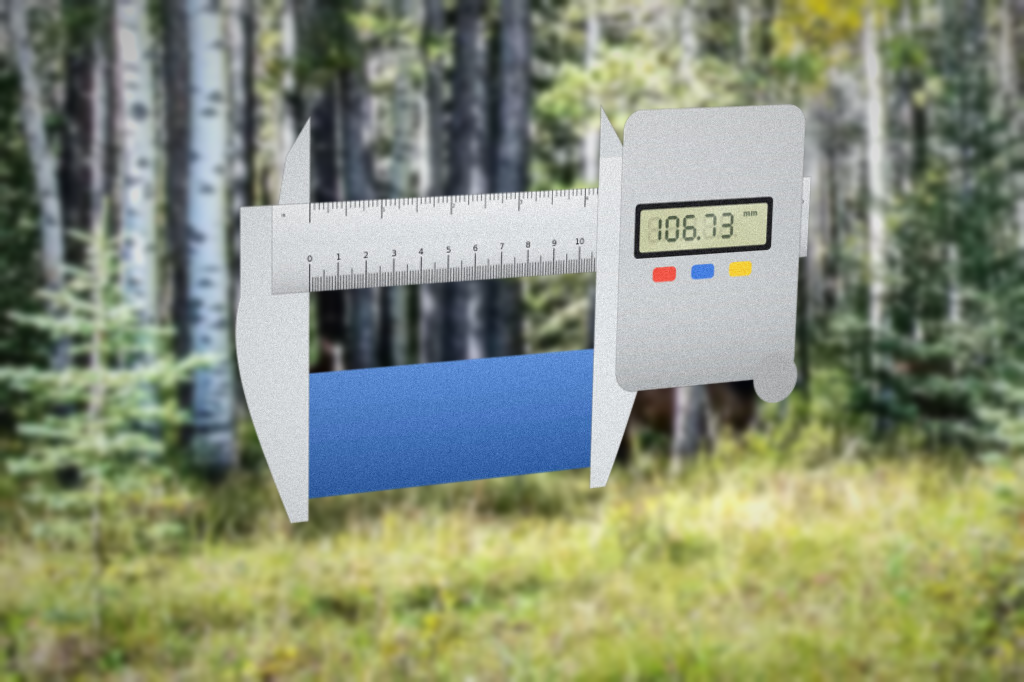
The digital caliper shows 106.73 mm
